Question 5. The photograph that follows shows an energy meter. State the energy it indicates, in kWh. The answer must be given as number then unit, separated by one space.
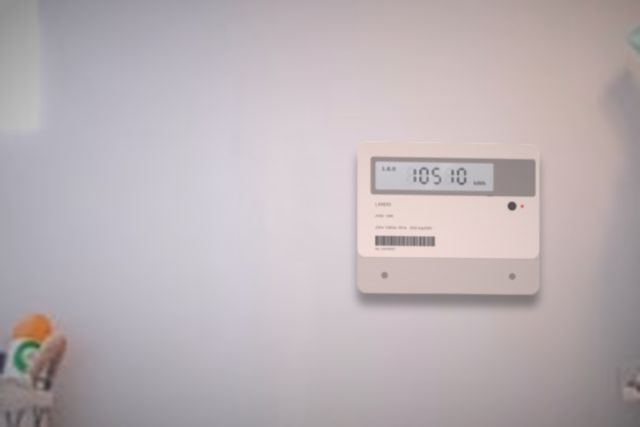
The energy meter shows 10510 kWh
